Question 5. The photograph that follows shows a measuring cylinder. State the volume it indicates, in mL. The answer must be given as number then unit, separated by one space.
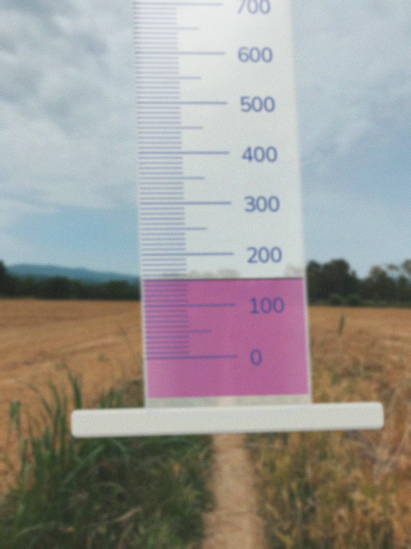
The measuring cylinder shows 150 mL
